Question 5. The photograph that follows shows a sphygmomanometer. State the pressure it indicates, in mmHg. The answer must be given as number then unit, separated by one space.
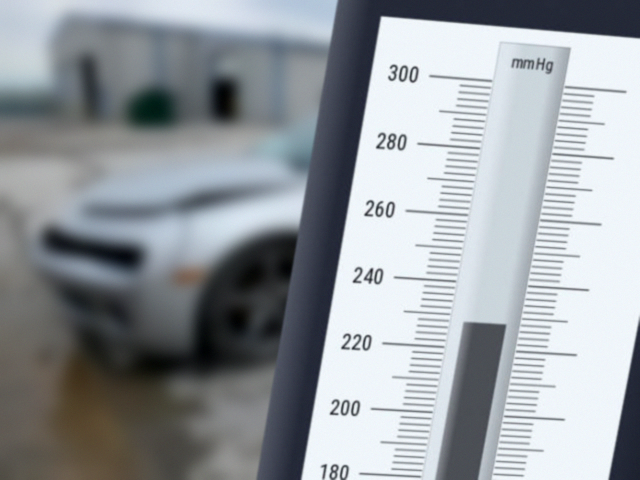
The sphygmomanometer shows 228 mmHg
